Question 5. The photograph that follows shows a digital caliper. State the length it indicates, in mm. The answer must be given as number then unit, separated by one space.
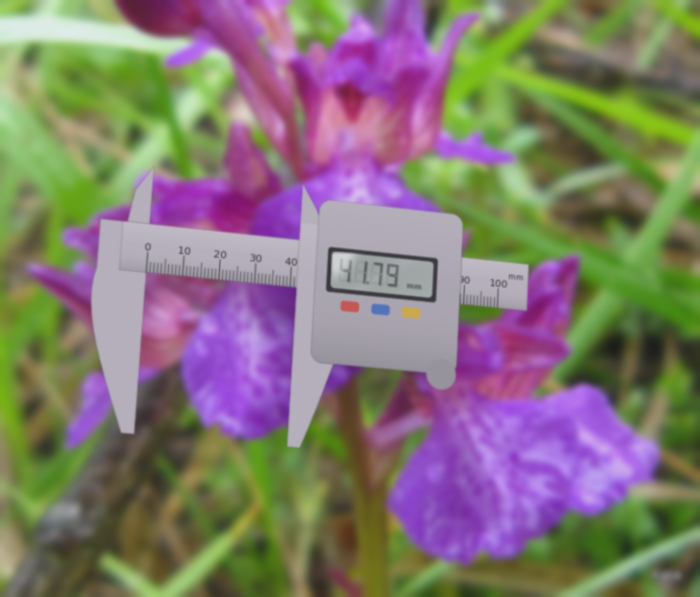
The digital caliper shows 41.79 mm
